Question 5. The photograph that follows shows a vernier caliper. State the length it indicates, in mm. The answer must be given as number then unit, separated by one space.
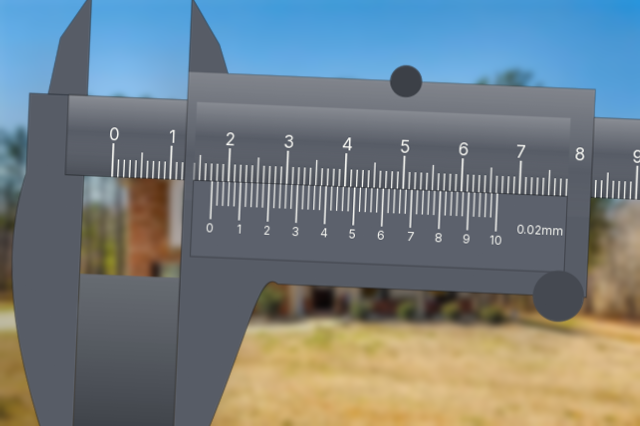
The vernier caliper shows 17.2 mm
